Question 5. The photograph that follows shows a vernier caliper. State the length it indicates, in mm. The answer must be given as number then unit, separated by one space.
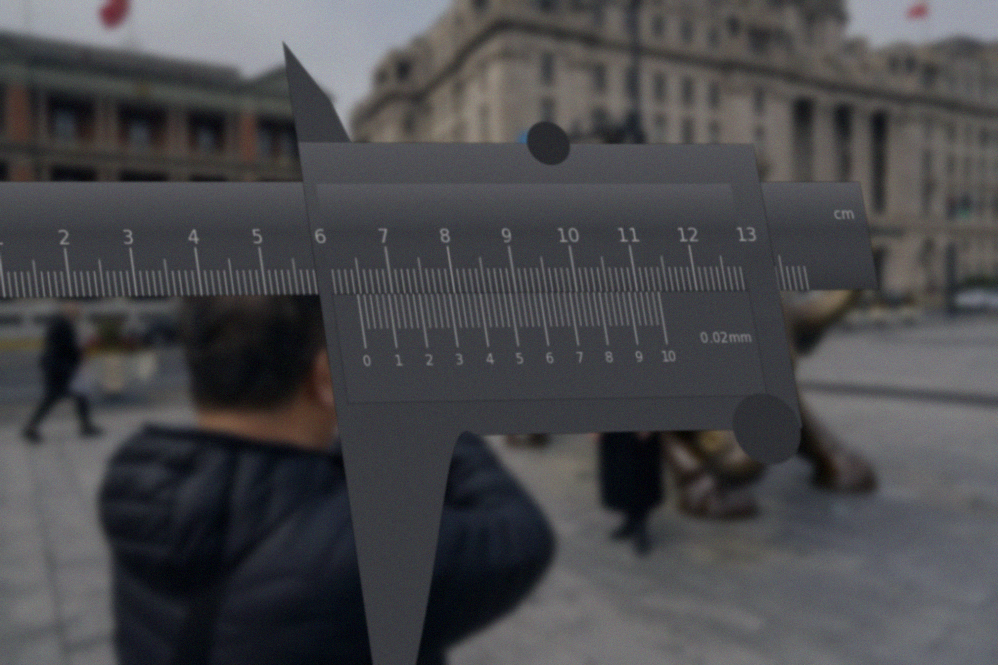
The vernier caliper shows 64.5 mm
